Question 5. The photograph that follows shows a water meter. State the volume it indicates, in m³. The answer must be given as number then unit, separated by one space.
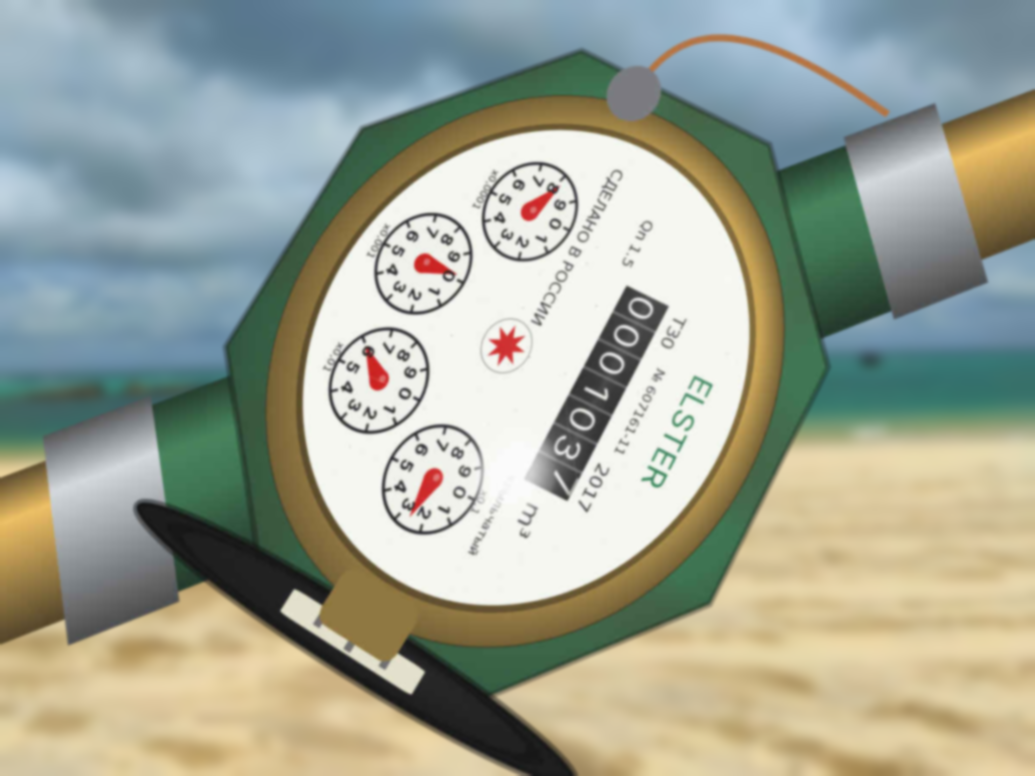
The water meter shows 1037.2598 m³
